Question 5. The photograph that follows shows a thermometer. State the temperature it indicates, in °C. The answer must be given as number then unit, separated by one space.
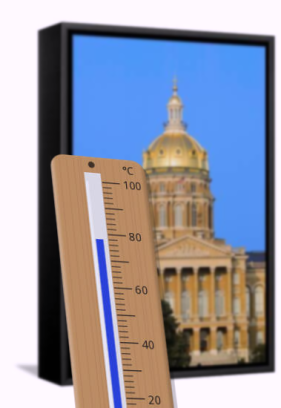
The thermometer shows 78 °C
